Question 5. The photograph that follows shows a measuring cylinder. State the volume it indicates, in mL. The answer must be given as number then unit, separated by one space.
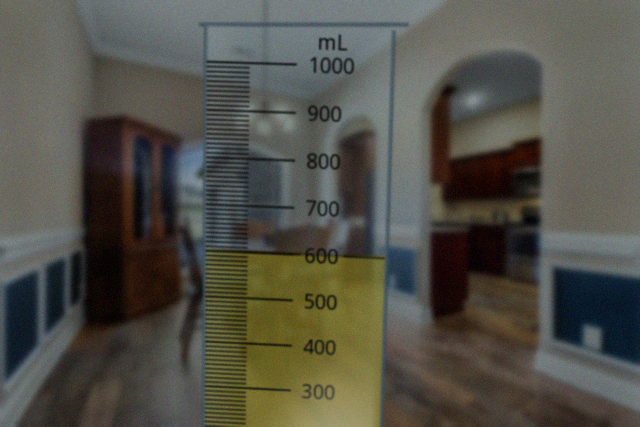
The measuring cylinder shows 600 mL
